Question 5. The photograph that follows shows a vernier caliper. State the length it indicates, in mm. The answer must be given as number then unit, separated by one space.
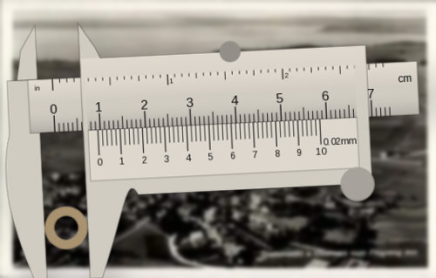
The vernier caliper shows 9.5 mm
